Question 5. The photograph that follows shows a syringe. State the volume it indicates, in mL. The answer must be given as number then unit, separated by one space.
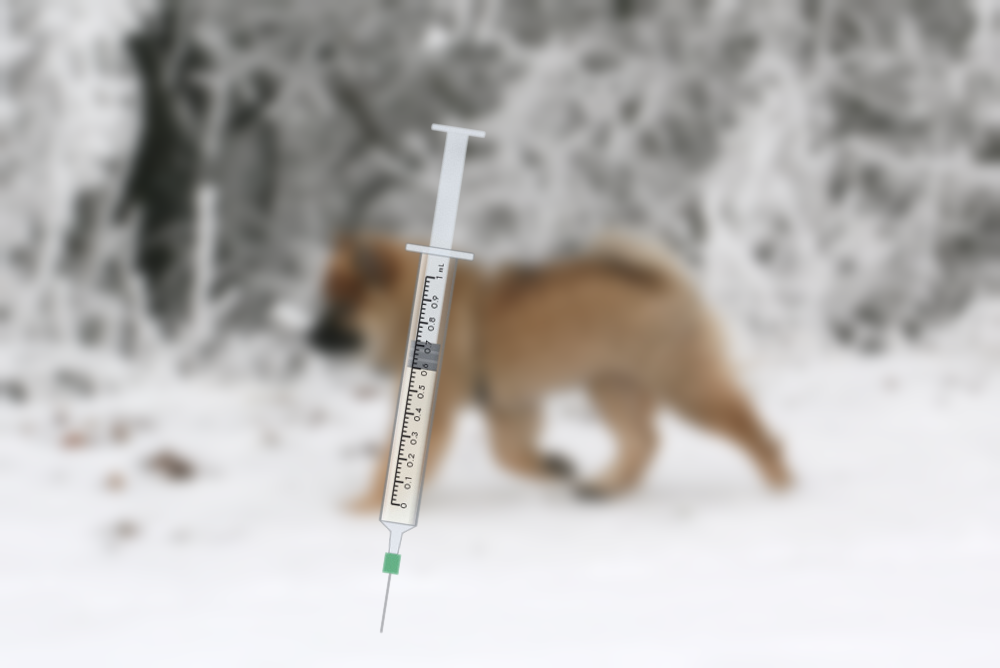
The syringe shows 0.6 mL
